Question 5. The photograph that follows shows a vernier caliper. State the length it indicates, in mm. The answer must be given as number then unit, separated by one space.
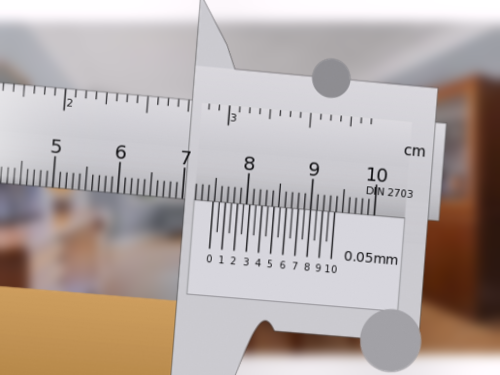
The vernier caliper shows 74.8 mm
